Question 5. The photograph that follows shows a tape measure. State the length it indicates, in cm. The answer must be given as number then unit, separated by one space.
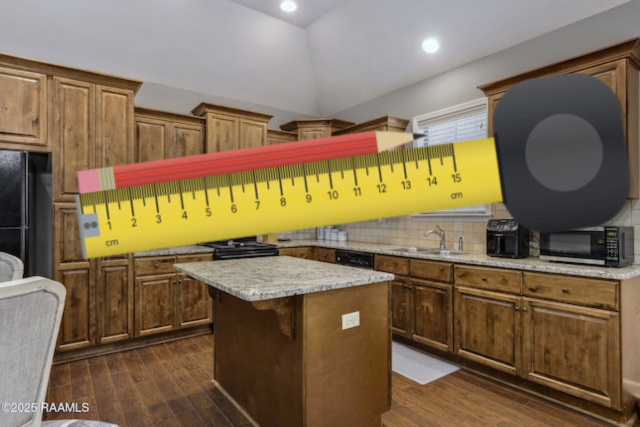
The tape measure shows 14 cm
